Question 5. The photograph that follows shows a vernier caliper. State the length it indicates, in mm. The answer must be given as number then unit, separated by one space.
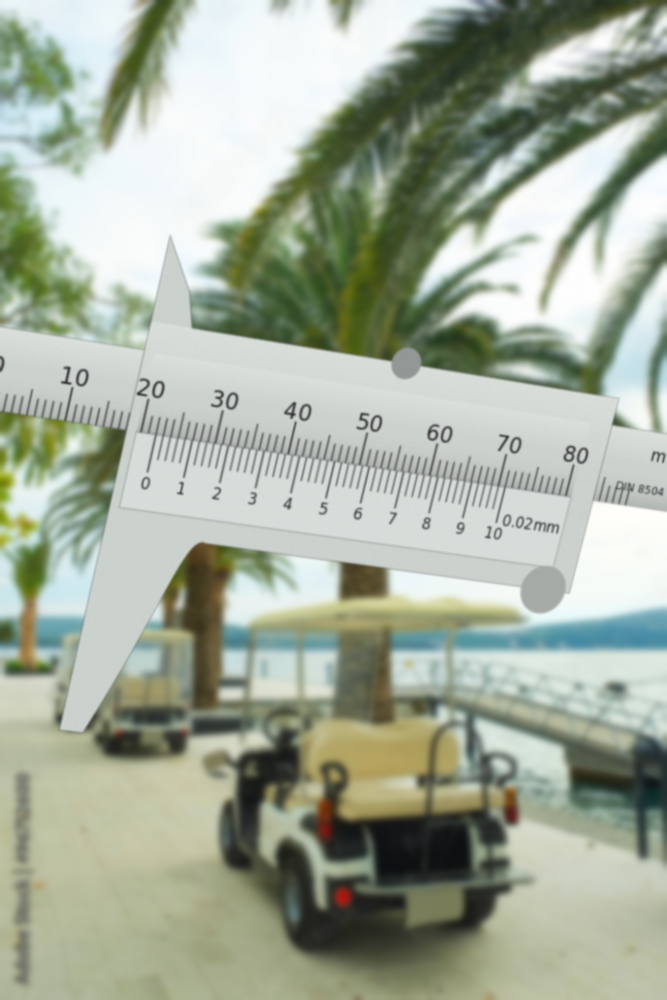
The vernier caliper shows 22.0 mm
